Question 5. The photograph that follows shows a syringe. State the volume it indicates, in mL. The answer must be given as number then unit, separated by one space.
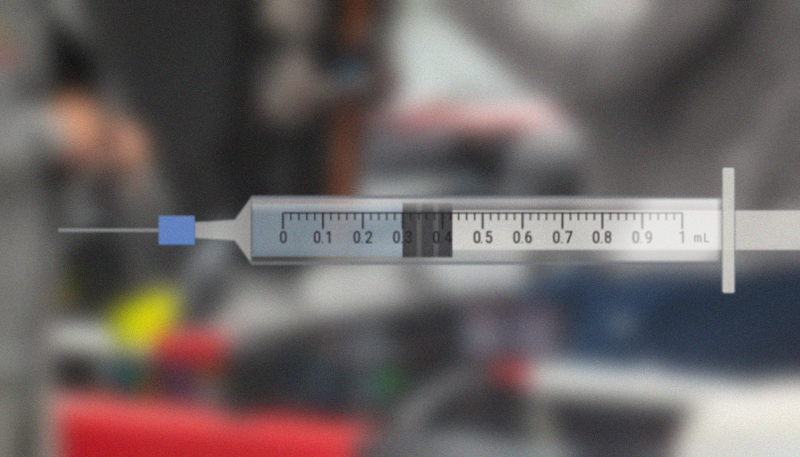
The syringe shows 0.3 mL
